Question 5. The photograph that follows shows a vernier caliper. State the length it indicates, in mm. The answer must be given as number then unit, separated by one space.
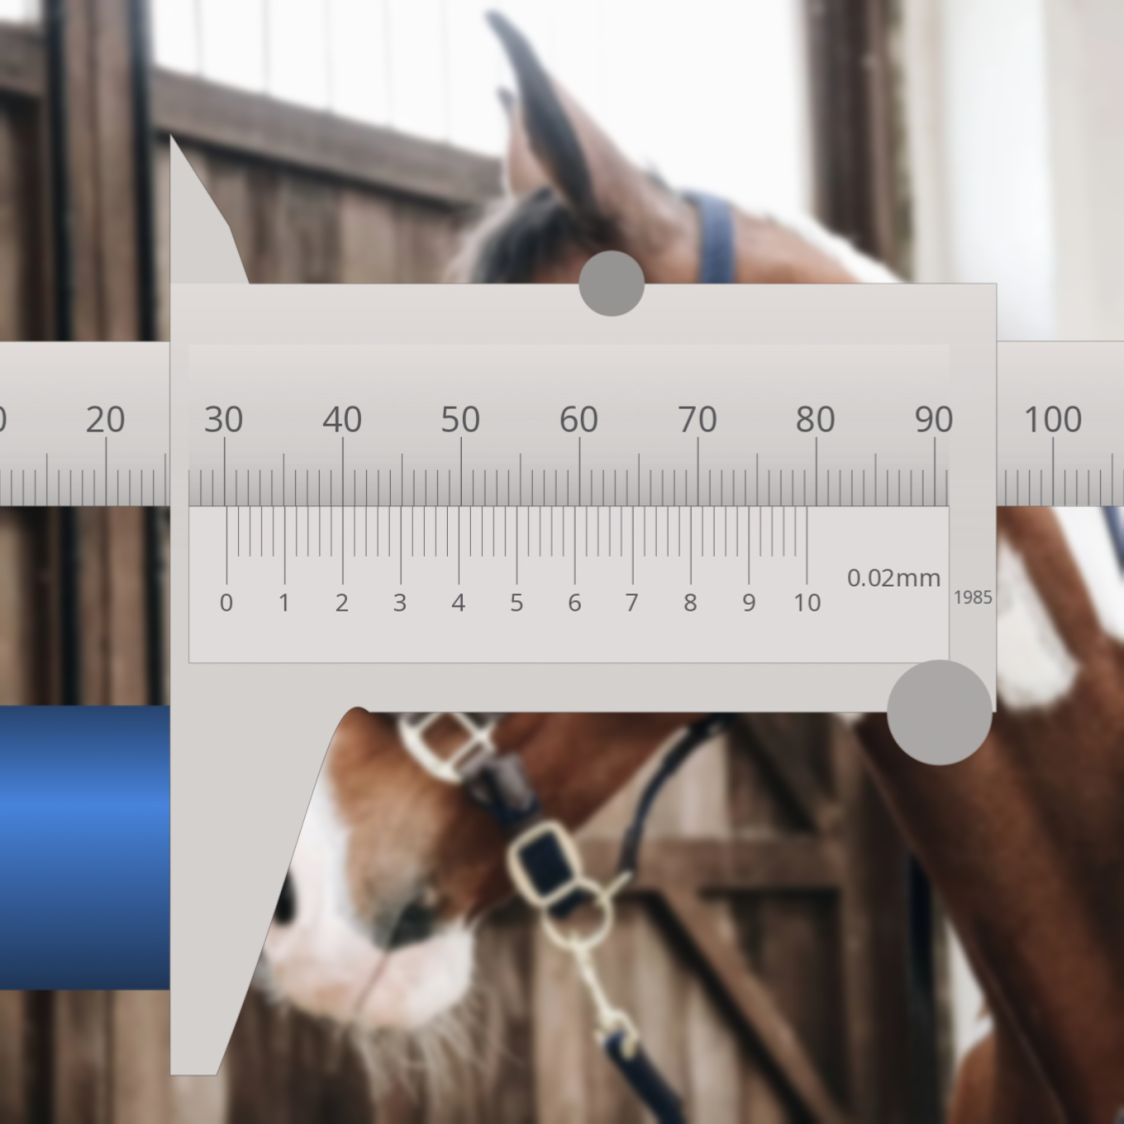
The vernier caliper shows 30.2 mm
